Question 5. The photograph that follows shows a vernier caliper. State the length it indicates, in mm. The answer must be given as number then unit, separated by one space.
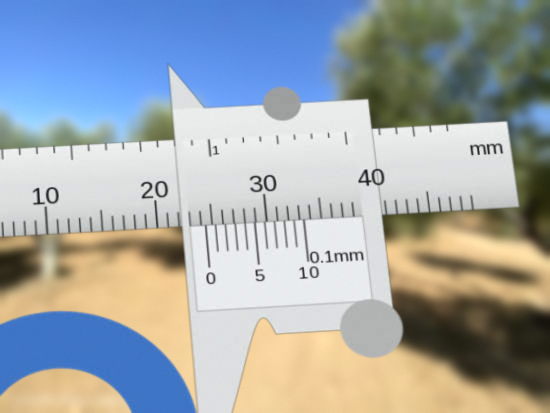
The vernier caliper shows 24.4 mm
